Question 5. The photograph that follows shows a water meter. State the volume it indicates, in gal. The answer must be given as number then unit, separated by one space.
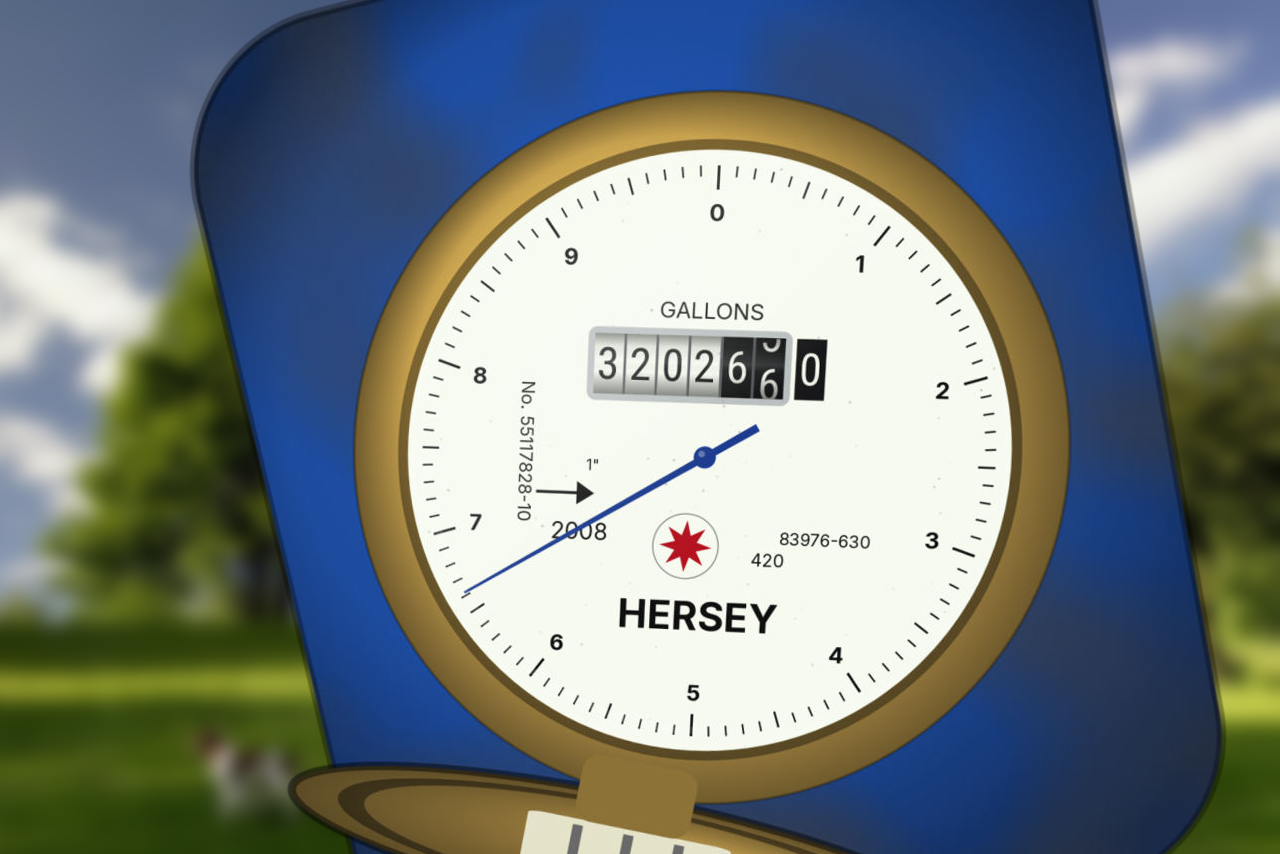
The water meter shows 3202656.6 gal
